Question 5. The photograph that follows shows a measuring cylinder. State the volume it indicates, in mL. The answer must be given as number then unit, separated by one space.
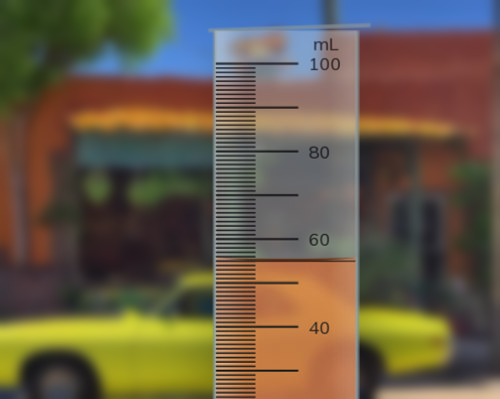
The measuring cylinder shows 55 mL
